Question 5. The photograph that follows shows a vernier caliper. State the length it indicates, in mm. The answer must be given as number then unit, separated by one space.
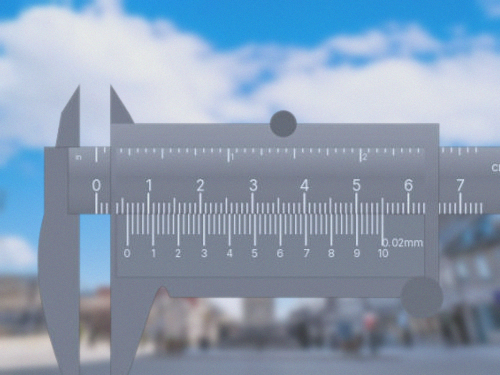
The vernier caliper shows 6.0 mm
